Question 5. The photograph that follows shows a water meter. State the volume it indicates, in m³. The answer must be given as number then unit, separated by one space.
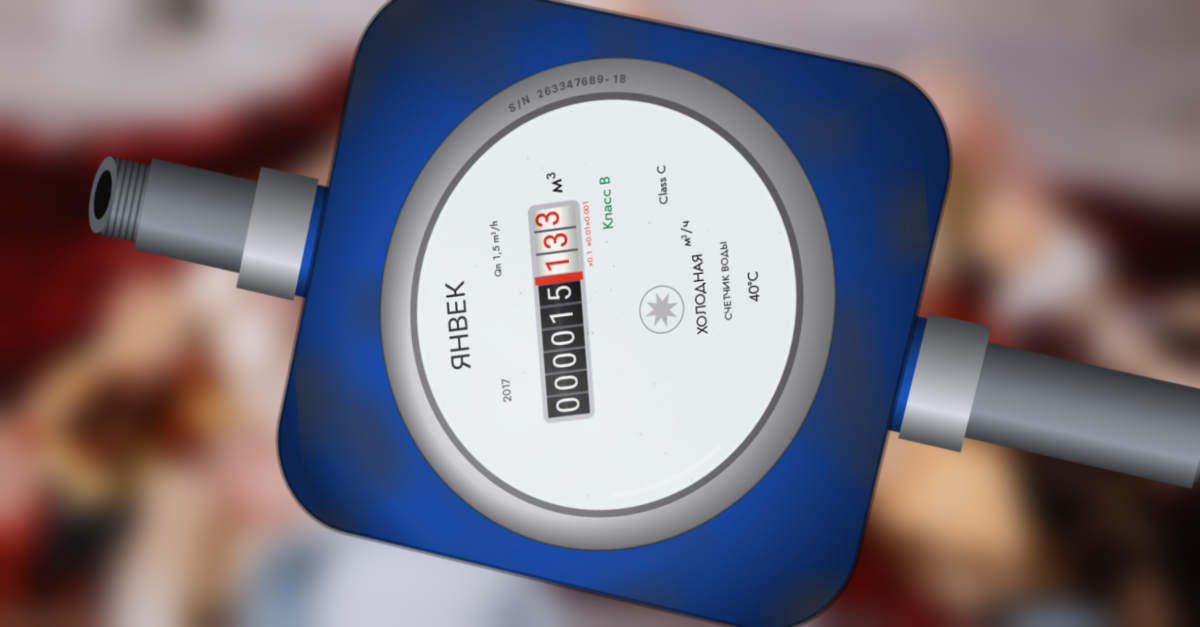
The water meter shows 15.133 m³
